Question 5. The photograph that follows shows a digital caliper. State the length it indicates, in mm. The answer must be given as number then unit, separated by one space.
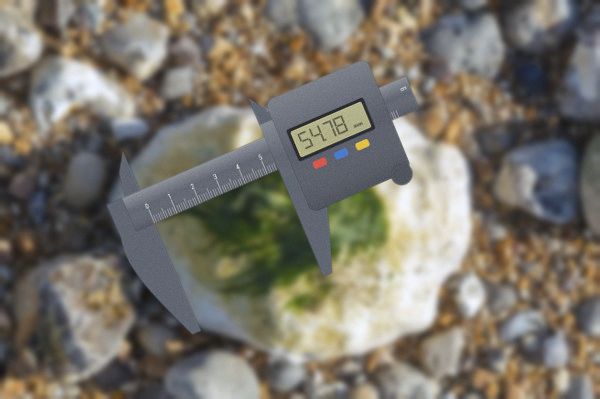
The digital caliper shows 54.78 mm
